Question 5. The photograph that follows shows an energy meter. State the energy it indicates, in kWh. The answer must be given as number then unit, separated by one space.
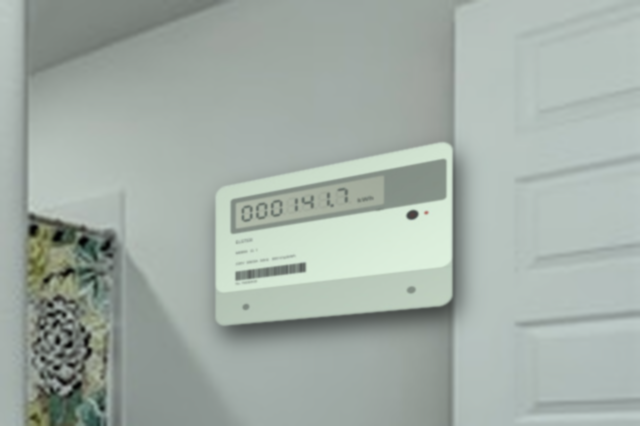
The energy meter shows 141.7 kWh
